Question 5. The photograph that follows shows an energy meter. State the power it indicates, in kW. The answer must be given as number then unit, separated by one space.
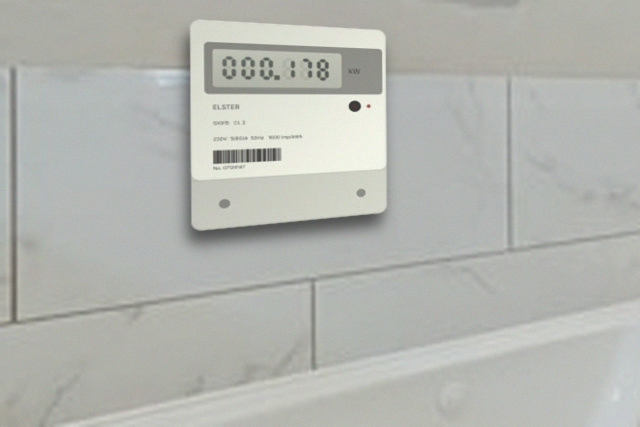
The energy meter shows 0.178 kW
